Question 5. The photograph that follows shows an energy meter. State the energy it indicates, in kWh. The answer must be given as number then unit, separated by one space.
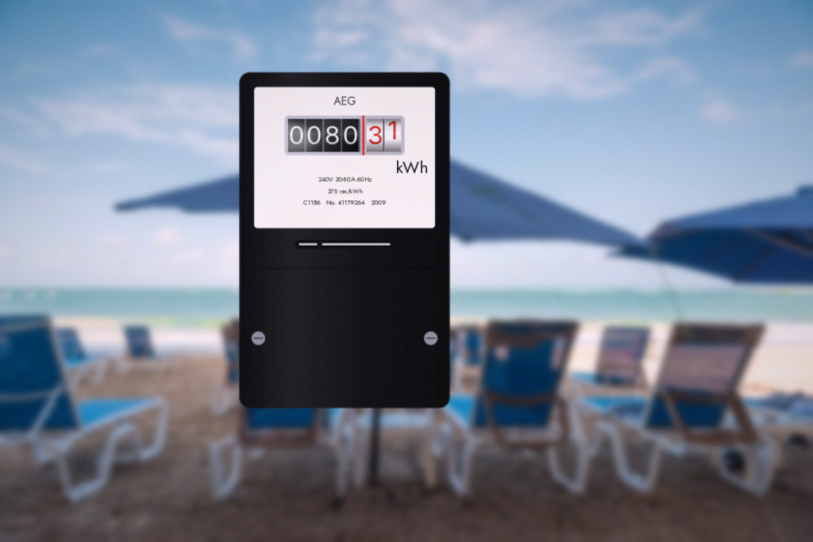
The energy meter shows 80.31 kWh
